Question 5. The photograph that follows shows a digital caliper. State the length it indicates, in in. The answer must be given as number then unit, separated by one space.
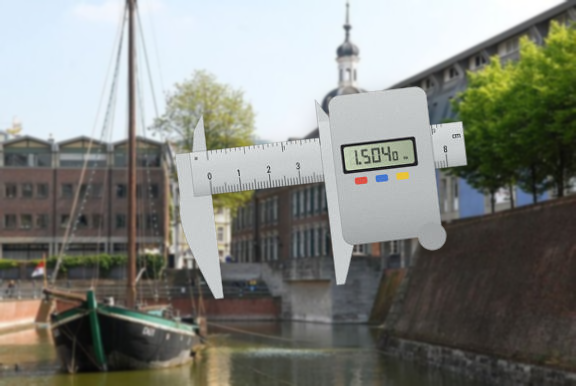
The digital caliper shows 1.5040 in
